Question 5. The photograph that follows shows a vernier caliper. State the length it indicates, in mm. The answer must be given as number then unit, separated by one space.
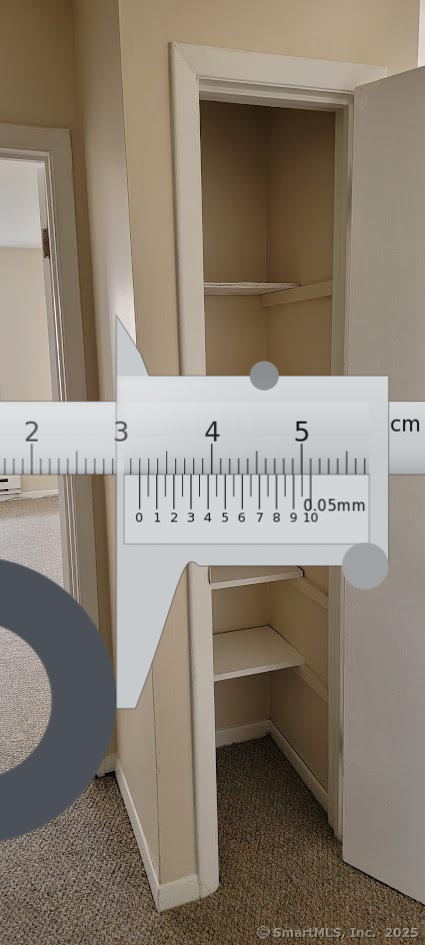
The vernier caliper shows 32.0 mm
